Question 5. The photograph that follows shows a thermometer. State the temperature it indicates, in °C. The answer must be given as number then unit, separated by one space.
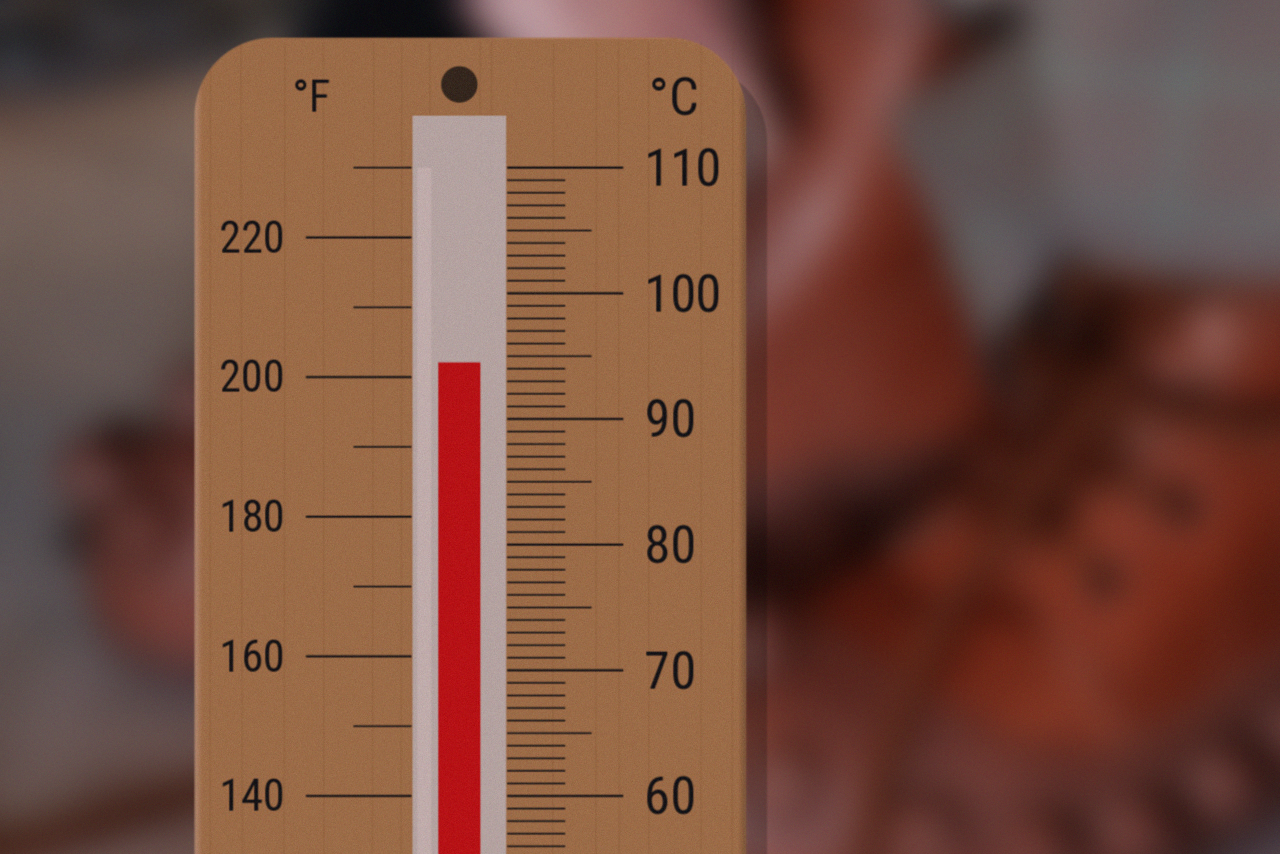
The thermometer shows 94.5 °C
